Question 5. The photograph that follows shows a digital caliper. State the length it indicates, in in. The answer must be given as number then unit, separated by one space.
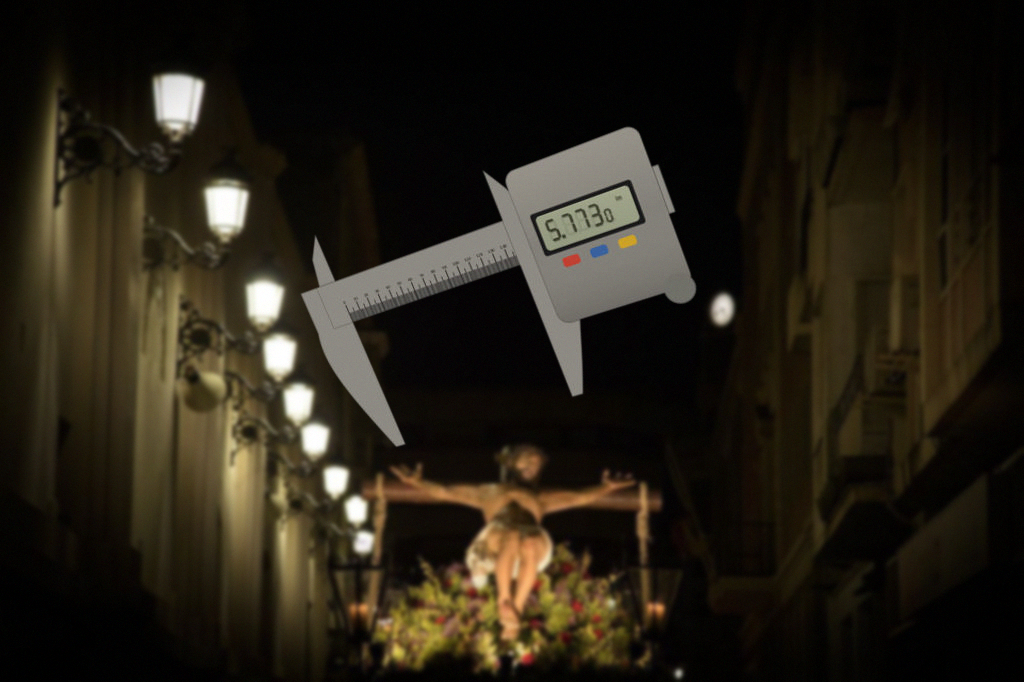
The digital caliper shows 5.7730 in
